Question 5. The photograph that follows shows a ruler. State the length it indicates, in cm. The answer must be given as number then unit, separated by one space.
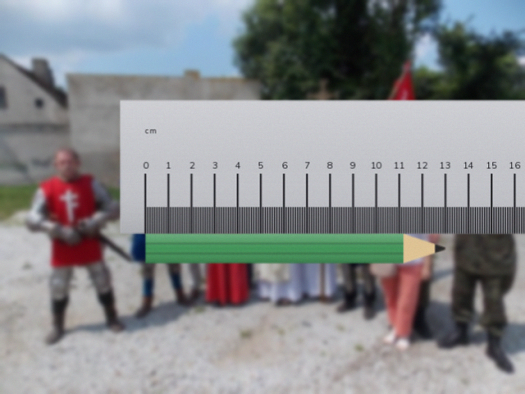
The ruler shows 13 cm
